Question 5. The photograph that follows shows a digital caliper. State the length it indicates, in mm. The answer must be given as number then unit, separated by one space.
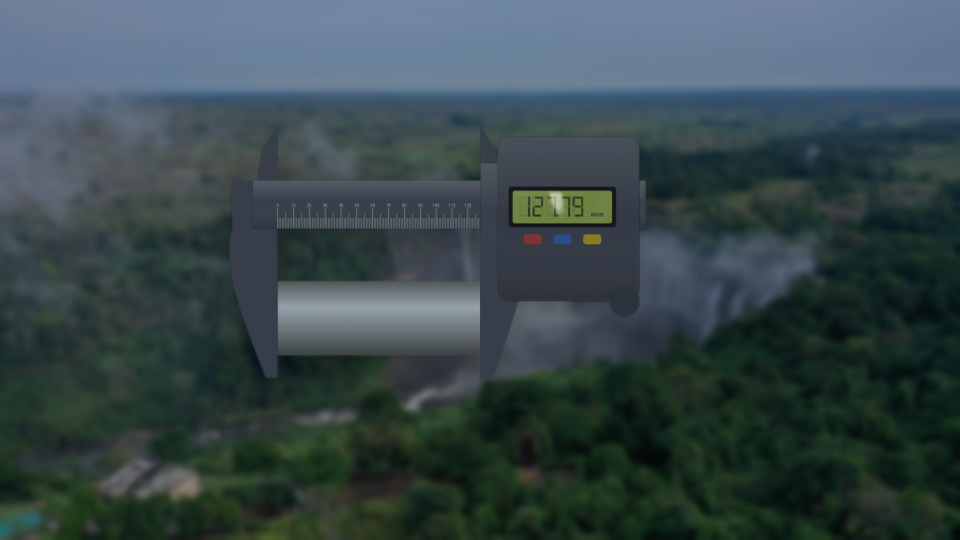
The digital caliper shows 127.79 mm
